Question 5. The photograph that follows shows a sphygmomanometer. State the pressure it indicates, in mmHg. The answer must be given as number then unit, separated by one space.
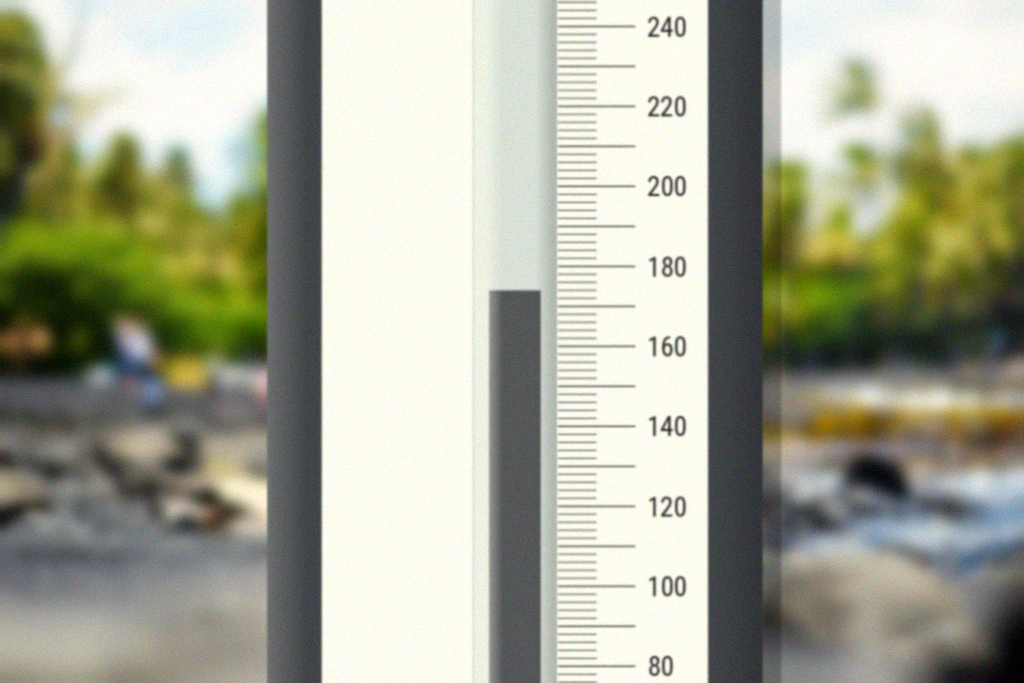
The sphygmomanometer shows 174 mmHg
